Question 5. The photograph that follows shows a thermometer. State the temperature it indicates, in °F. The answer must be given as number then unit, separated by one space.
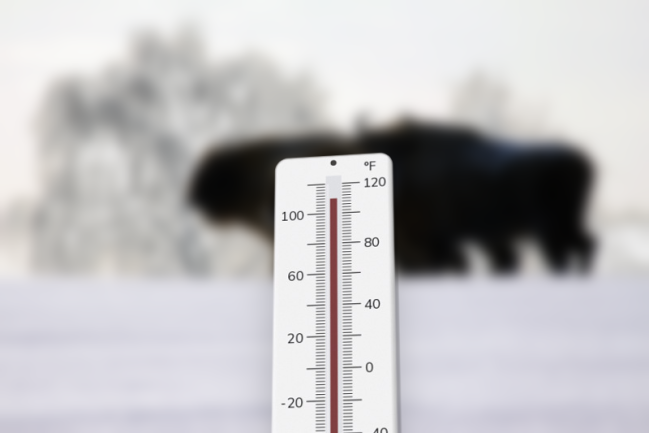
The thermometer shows 110 °F
